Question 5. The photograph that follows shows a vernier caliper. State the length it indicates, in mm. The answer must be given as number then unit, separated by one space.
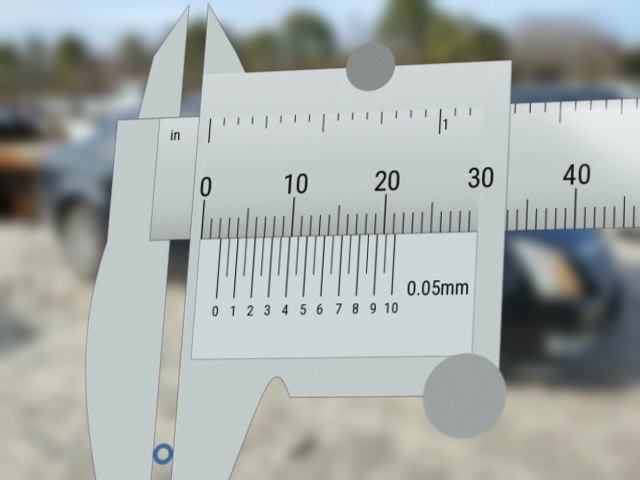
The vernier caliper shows 2.2 mm
